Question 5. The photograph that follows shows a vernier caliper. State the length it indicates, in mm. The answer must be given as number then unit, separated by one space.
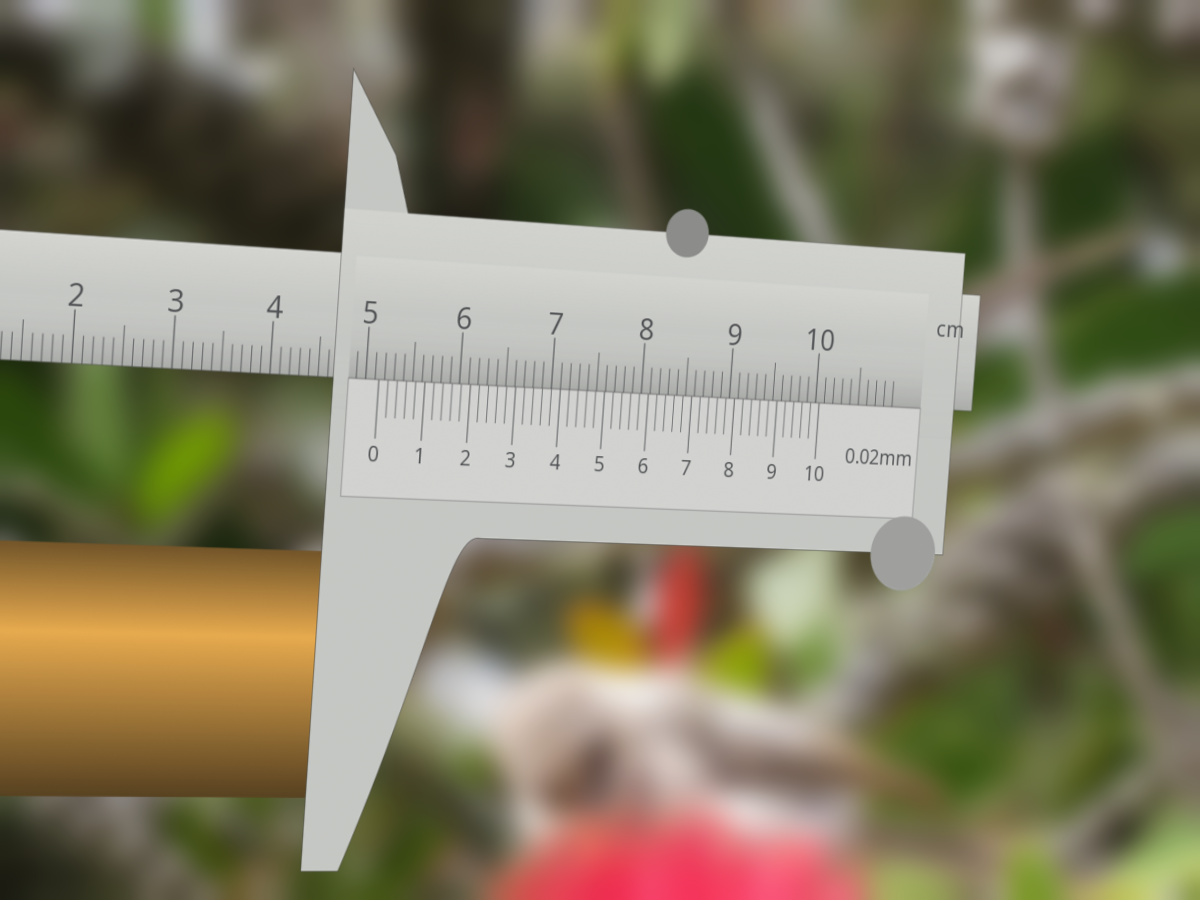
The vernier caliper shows 51.4 mm
